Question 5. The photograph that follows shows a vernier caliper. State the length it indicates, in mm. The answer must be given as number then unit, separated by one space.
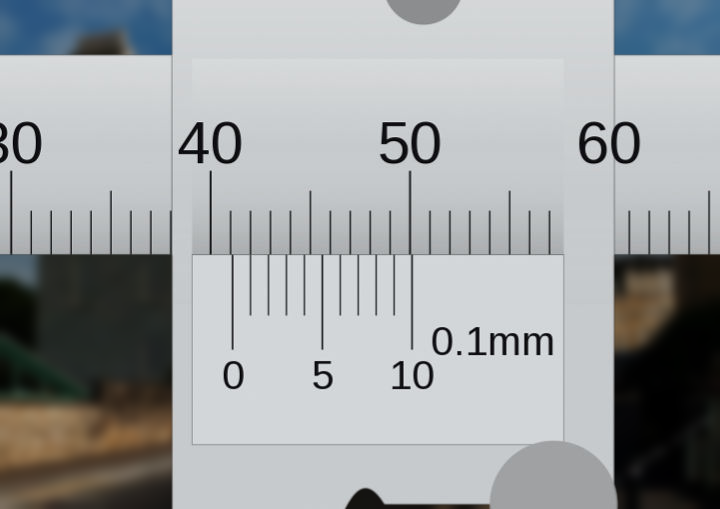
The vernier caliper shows 41.1 mm
